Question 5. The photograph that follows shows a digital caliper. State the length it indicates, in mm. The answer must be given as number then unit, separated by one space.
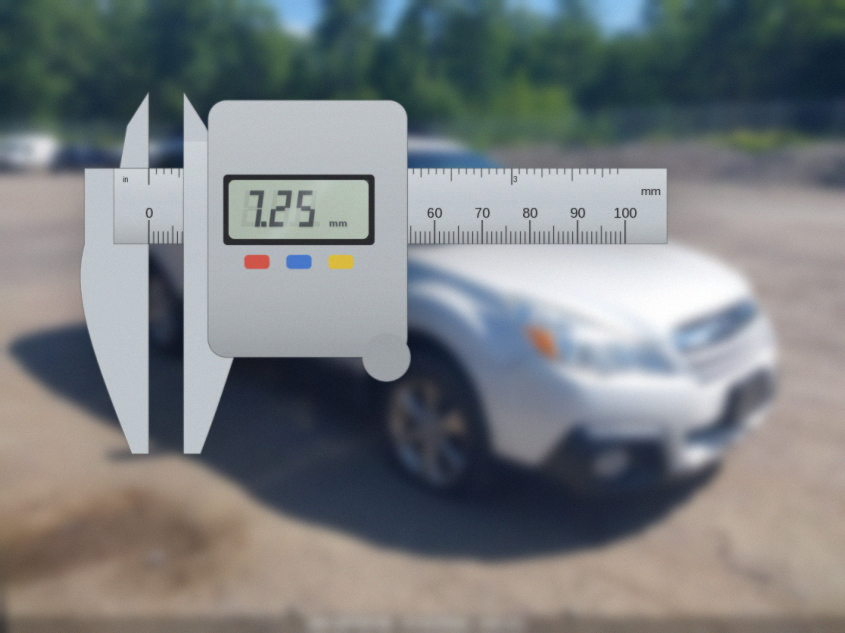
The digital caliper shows 7.25 mm
